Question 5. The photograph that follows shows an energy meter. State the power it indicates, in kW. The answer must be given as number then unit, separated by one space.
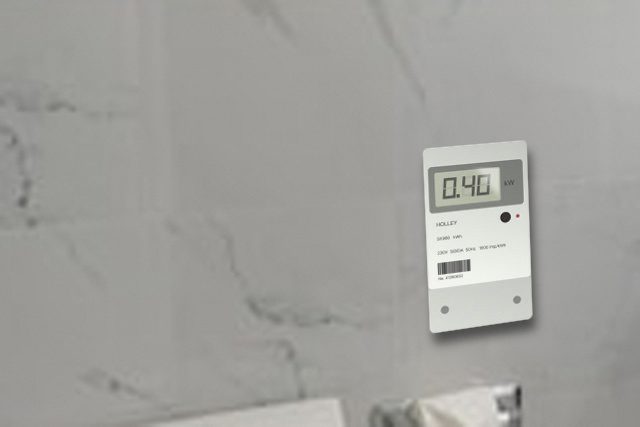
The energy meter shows 0.40 kW
